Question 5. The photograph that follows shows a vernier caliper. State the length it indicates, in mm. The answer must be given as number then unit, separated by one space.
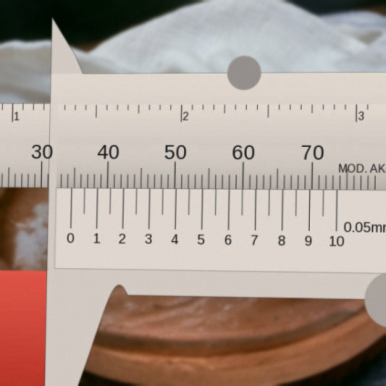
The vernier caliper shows 34.6 mm
